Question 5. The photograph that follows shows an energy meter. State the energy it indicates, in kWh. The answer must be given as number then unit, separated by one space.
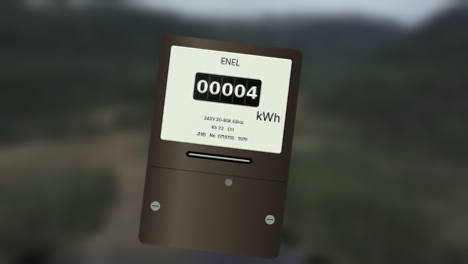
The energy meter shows 4 kWh
